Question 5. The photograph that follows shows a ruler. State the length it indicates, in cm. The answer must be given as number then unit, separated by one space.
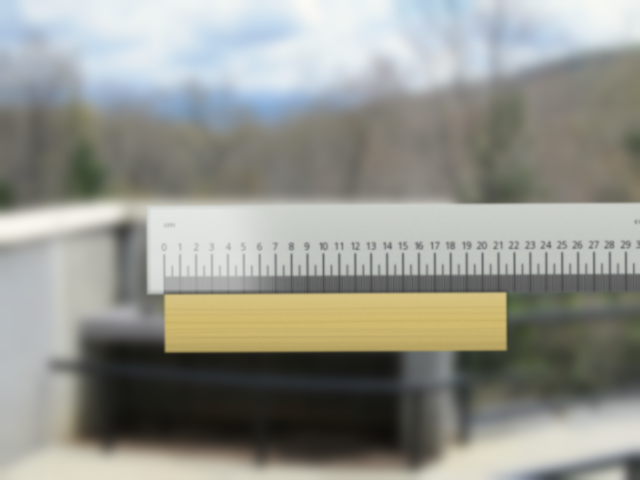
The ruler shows 21.5 cm
